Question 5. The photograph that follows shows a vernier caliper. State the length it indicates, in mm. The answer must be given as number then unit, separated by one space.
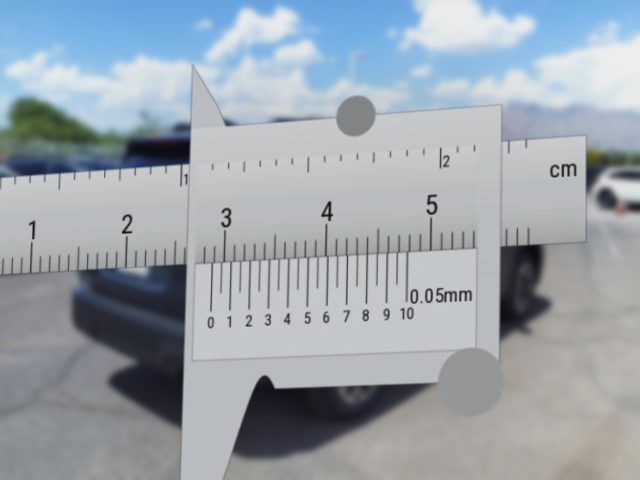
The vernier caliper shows 28.8 mm
